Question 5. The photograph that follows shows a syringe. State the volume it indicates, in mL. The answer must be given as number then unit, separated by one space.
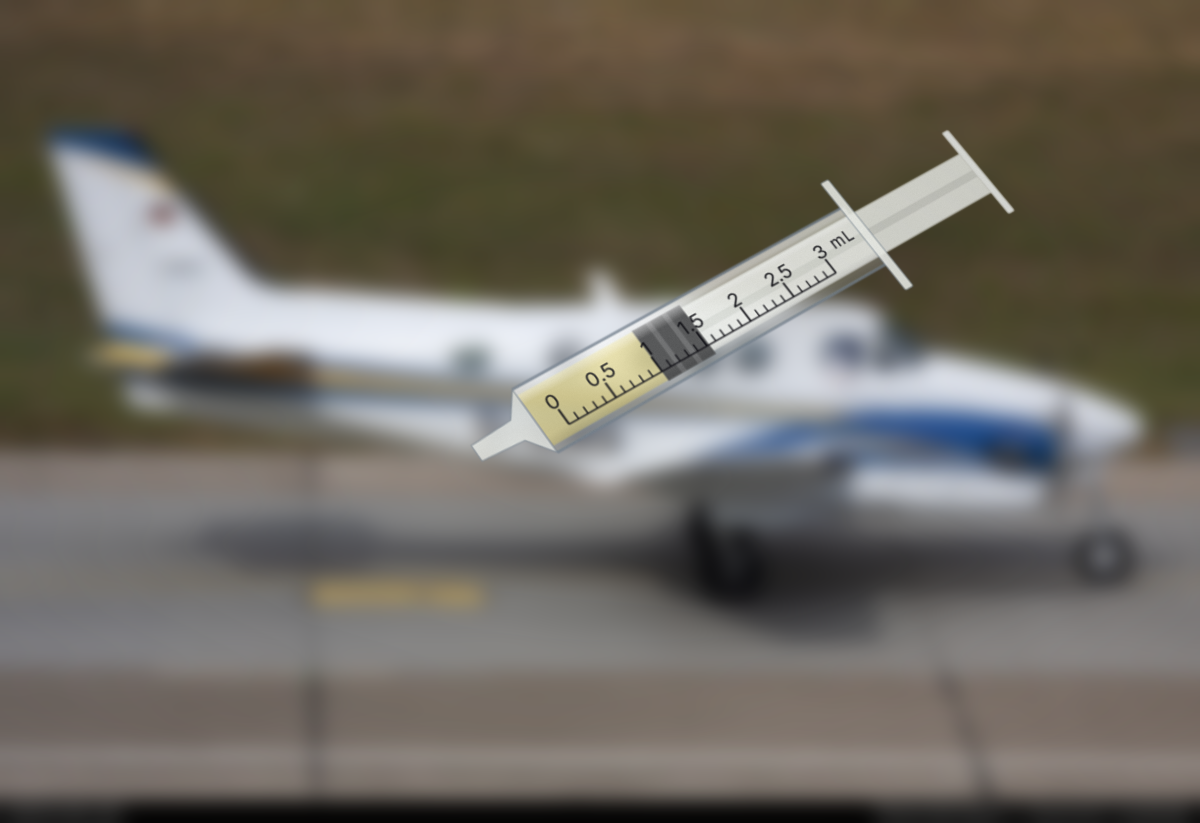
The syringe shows 1 mL
